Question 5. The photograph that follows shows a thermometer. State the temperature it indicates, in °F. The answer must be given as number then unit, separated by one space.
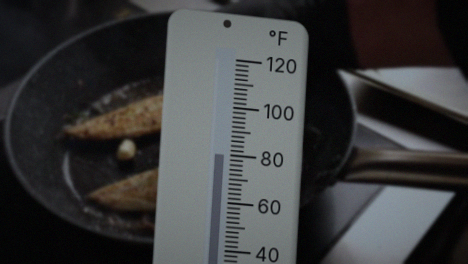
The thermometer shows 80 °F
